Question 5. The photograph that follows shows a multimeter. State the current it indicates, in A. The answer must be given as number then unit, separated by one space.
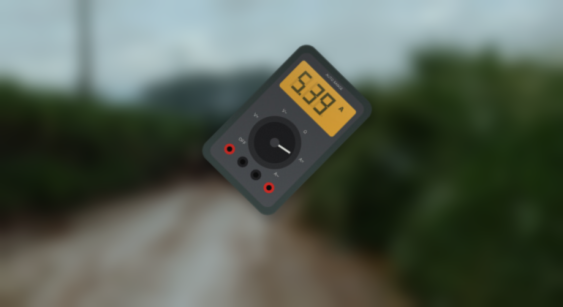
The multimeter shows 5.39 A
